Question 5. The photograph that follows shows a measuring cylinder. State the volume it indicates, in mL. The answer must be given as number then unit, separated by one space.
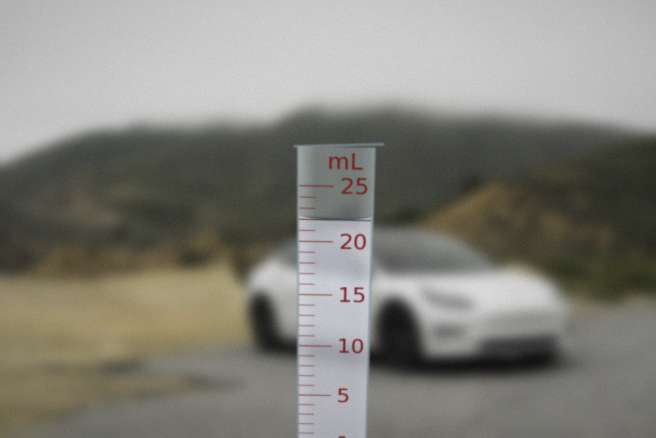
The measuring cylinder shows 22 mL
